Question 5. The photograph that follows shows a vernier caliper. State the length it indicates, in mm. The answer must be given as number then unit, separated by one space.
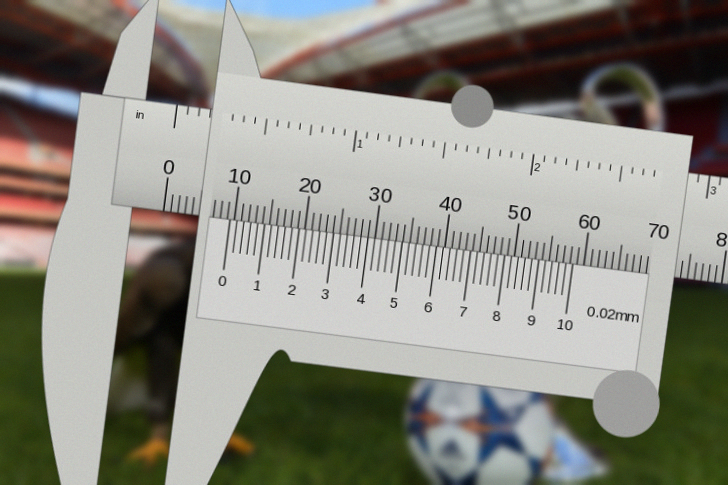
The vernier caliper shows 9.4 mm
